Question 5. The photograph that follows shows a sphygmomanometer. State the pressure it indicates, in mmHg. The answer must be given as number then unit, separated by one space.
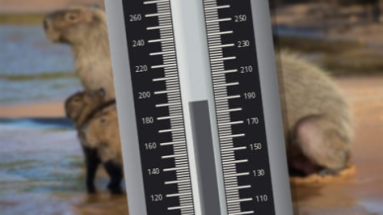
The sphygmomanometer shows 190 mmHg
